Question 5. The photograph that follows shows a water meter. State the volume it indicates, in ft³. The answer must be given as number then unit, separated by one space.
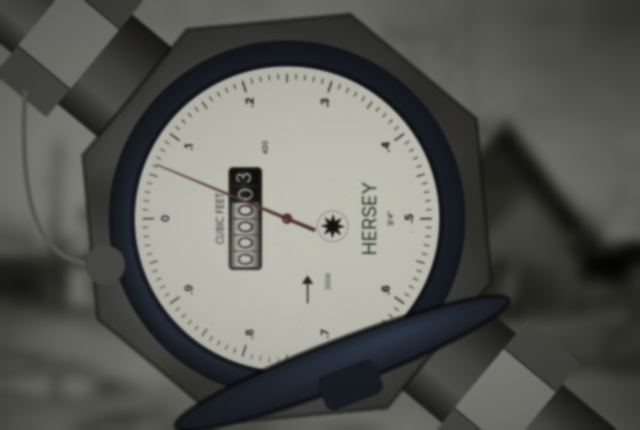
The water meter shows 3.06 ft³
